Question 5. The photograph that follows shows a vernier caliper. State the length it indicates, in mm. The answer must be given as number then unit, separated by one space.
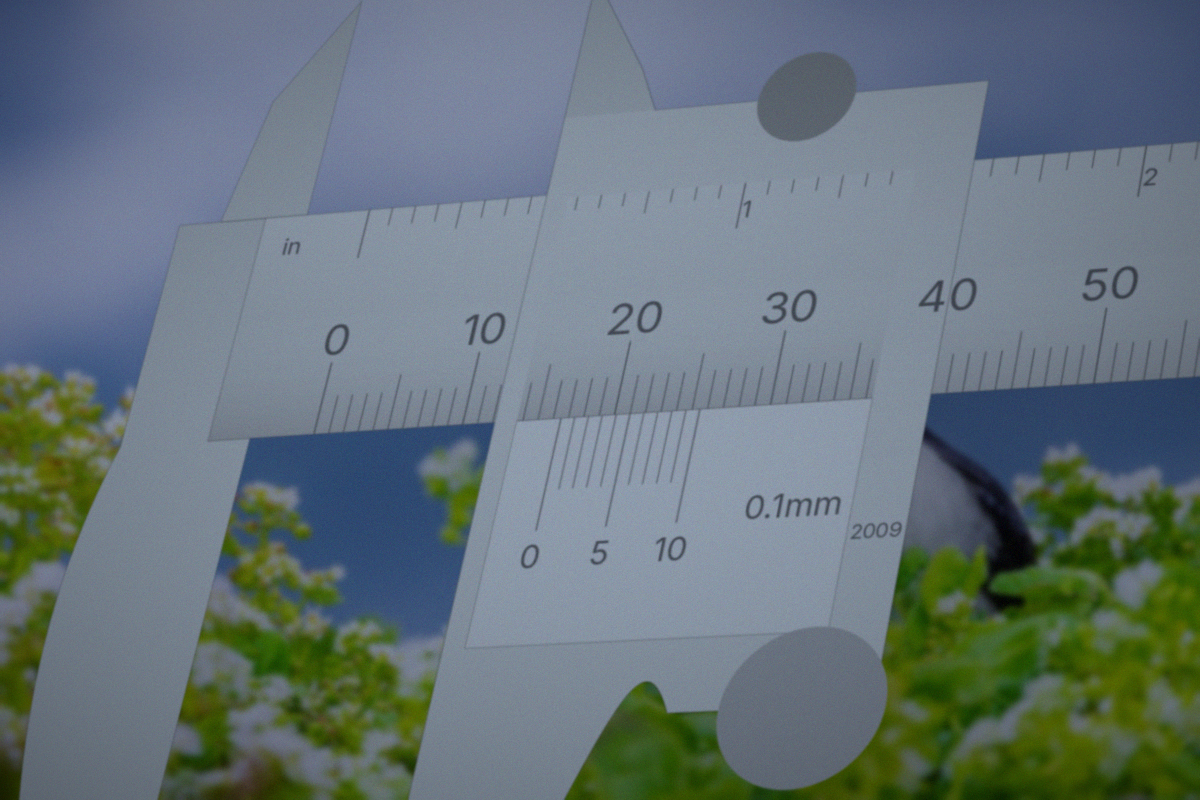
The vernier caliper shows 16.5 mm
